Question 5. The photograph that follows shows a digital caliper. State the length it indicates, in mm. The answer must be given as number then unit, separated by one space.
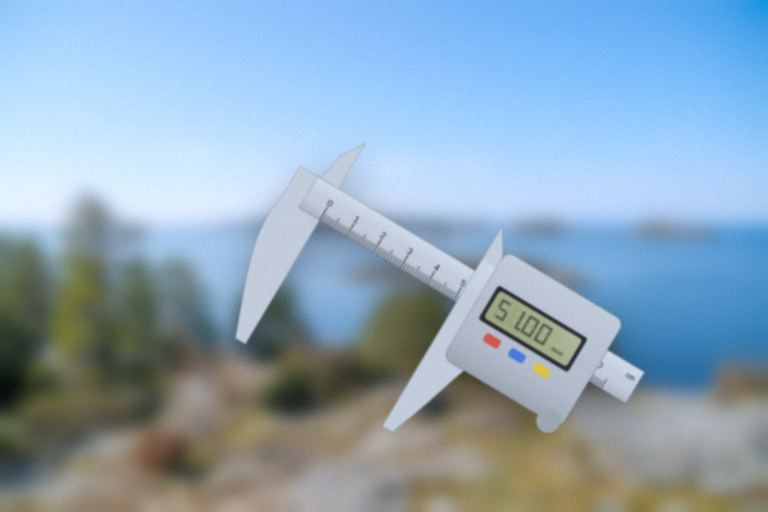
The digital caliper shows 51.00 mm
